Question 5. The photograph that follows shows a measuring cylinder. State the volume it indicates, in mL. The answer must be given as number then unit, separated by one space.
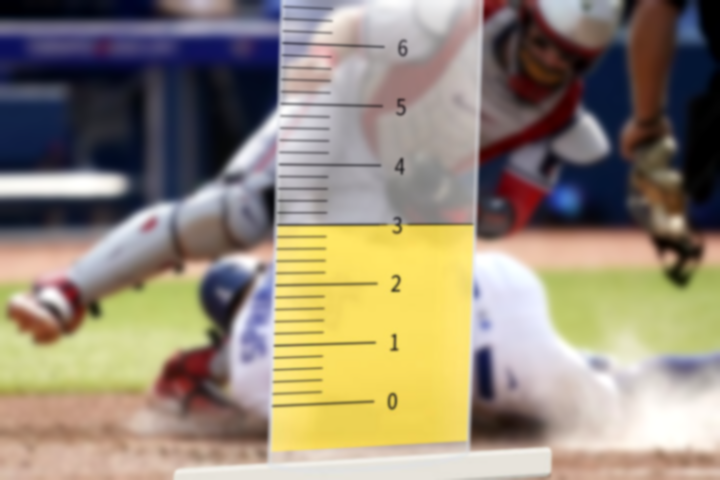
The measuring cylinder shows 3 mL
